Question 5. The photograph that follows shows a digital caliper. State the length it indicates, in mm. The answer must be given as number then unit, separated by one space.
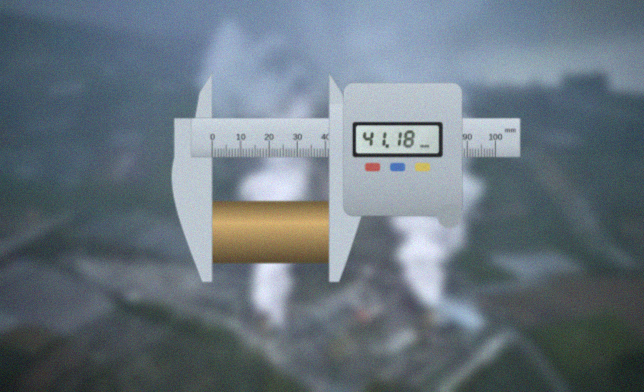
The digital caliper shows 41.18 mm
